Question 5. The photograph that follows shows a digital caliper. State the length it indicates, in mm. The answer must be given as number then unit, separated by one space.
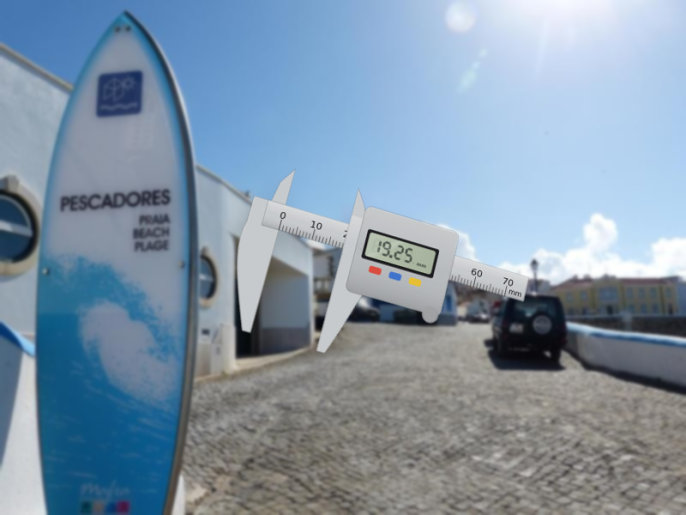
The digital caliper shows 19.25 mm
